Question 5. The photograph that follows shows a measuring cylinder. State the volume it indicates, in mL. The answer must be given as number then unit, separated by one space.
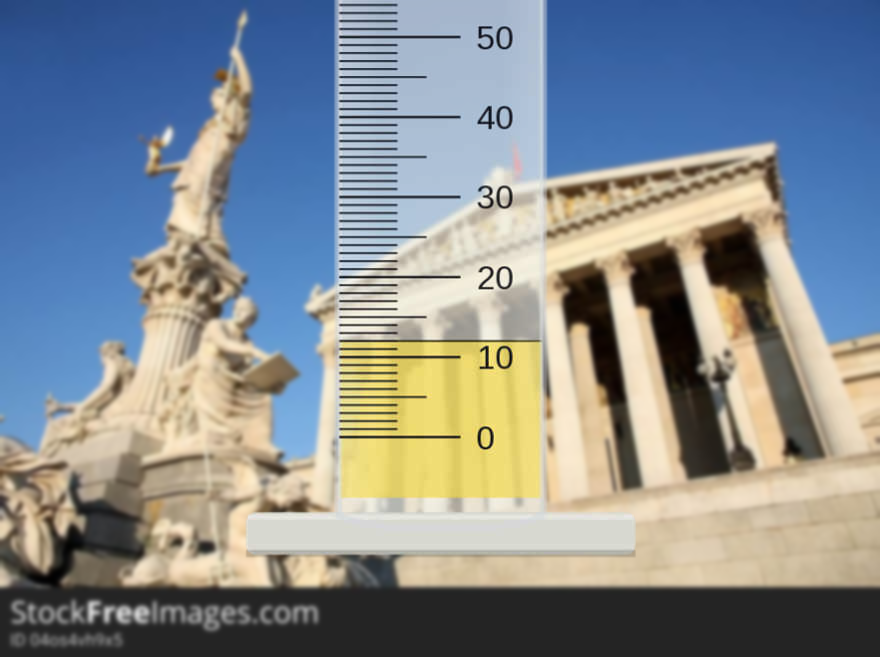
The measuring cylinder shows 12 mL
